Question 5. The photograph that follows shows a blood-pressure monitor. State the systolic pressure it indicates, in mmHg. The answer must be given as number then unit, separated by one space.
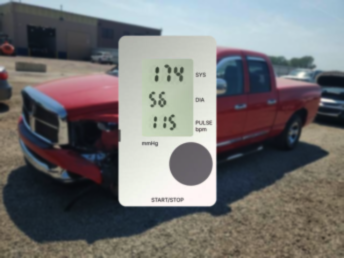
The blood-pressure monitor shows 174 mmHg
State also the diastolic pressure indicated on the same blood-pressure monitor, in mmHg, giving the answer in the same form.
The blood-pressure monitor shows 56 mmHg
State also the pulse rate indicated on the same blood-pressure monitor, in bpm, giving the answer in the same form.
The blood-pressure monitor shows 115 bpm
